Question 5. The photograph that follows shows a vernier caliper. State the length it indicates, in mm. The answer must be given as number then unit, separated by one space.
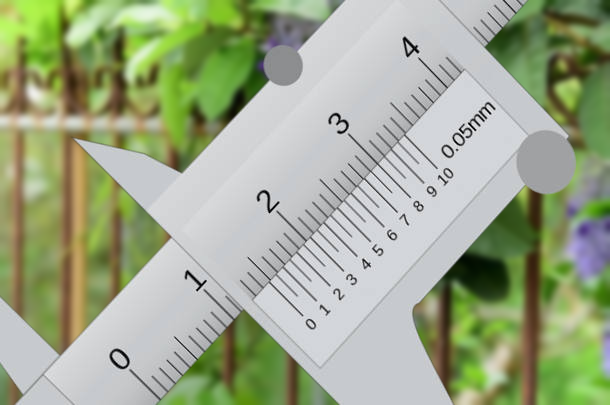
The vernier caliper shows 14.8 mm
